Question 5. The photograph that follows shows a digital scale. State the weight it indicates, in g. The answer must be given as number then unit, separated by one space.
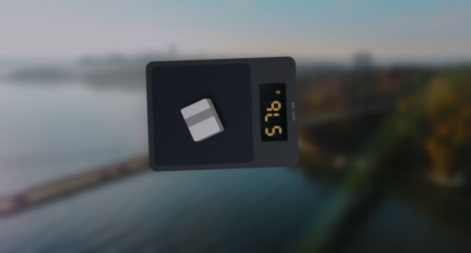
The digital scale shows 576 g
